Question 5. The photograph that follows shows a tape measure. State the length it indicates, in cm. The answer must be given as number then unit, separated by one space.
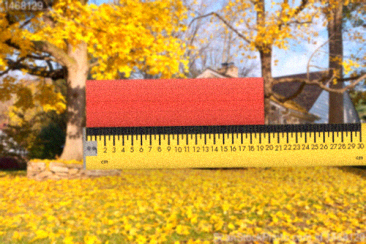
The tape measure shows 19.5 cm
